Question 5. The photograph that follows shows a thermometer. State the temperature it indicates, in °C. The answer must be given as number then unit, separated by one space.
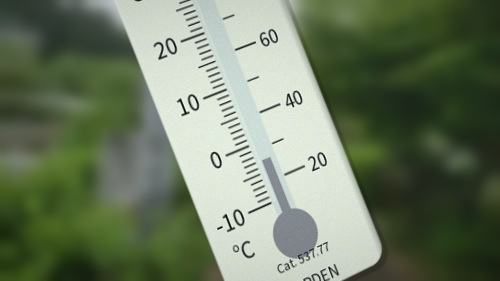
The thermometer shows -3 °C
